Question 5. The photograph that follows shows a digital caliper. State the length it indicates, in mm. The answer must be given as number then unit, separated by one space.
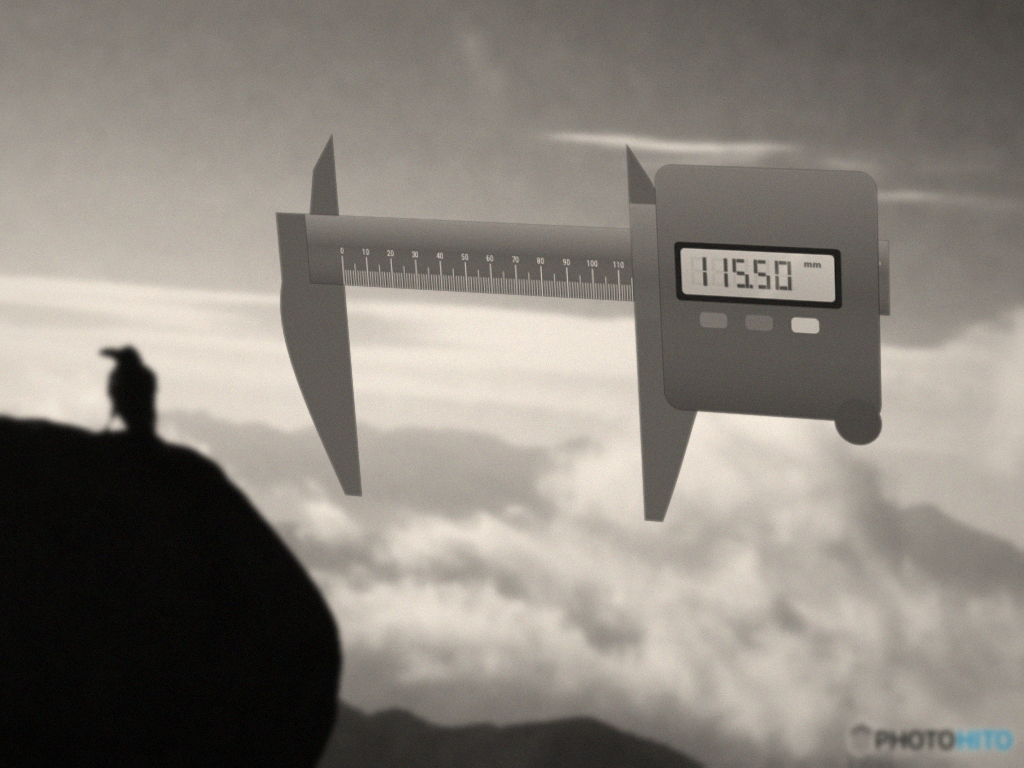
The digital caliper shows 115.50 mm
